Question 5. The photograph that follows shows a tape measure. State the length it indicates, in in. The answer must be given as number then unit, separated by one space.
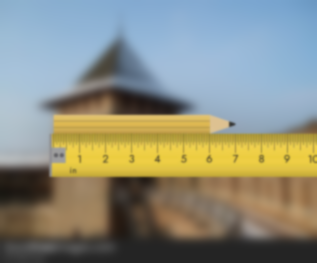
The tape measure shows 7 in
